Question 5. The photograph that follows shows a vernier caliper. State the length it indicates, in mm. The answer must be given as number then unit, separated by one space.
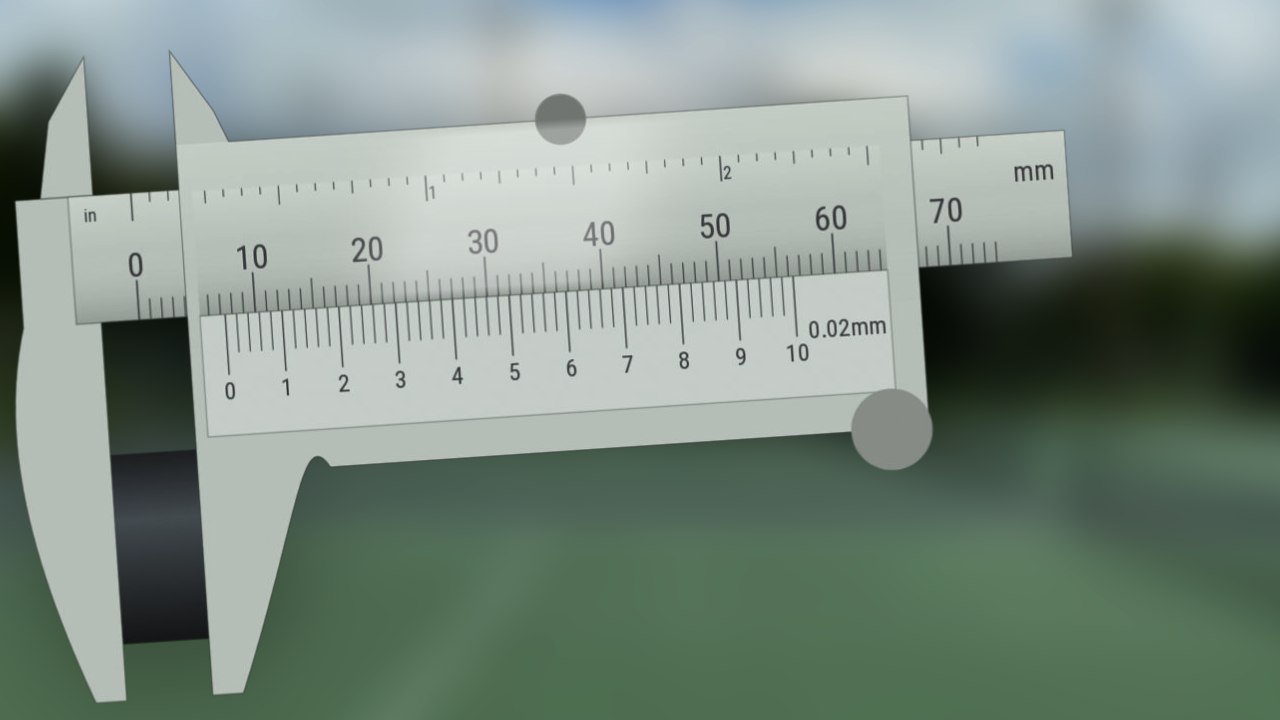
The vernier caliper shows 7.4 mm
